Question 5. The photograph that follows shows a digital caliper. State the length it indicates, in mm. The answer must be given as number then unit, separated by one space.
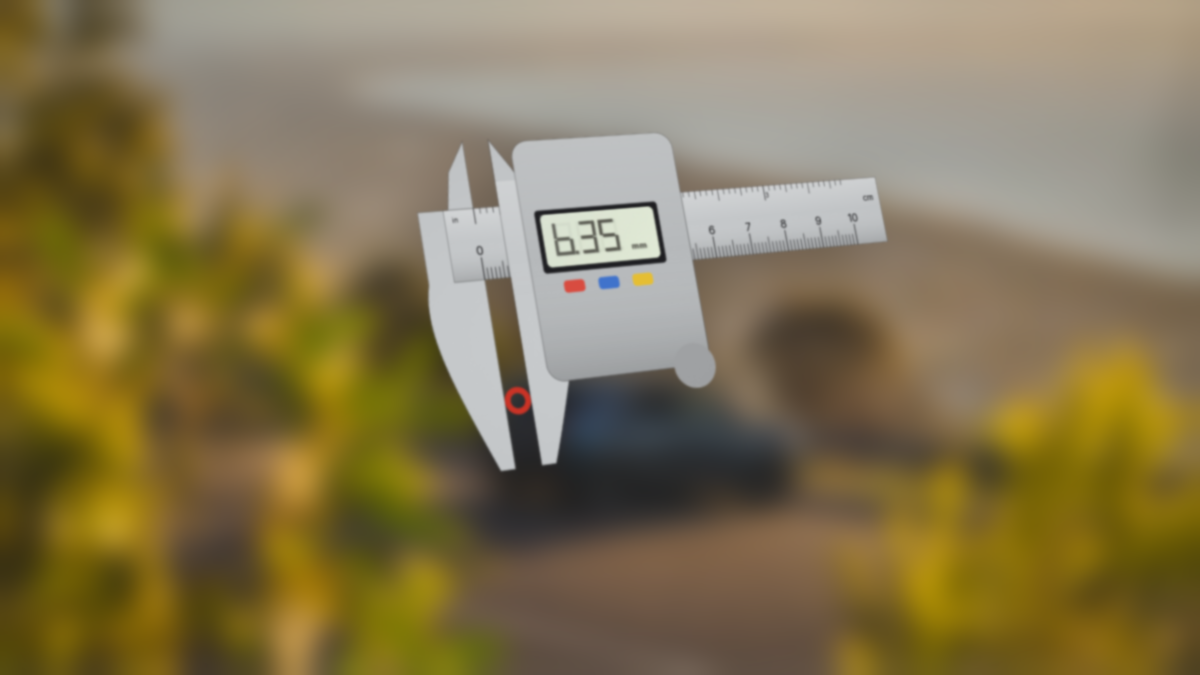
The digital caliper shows 6.35 mm
